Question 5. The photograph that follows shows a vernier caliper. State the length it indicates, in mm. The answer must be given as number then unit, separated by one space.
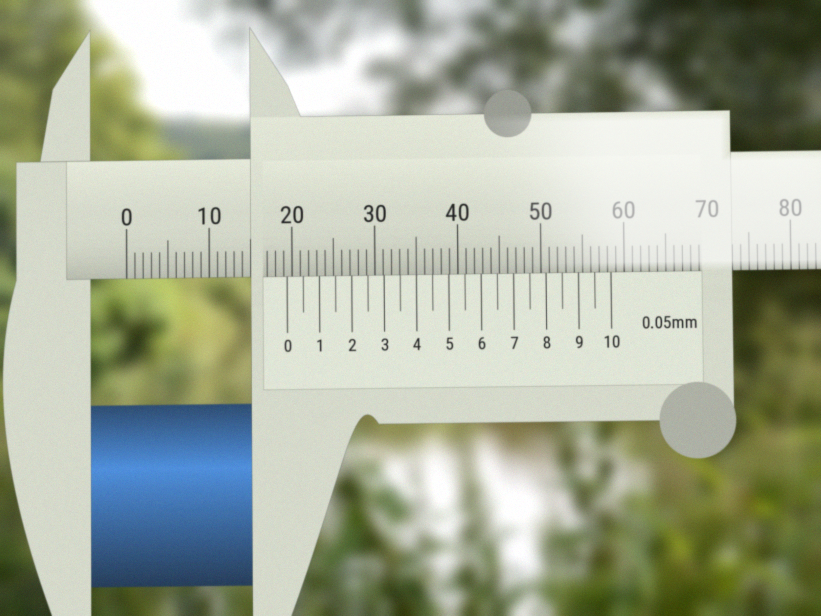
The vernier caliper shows 19.4 mm
